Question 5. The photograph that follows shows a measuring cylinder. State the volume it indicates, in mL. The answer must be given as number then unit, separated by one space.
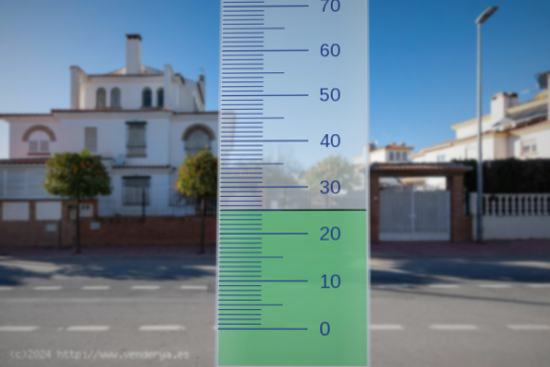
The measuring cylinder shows 25 mL
